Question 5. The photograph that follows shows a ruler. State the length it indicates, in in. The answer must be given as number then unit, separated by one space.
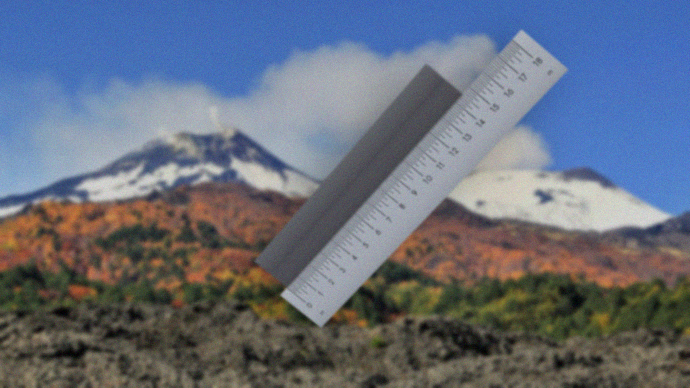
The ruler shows 14.5 in
